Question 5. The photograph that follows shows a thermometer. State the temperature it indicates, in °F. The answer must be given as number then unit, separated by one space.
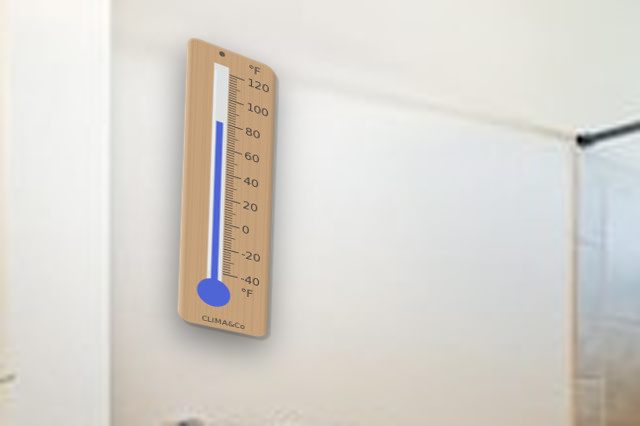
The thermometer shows 80 °F
